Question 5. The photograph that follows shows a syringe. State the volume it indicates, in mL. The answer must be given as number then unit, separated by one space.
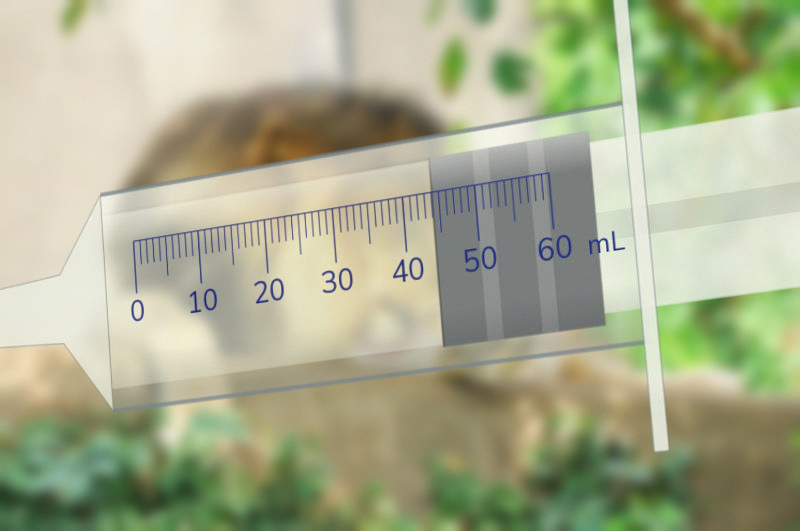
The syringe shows 44 mL
